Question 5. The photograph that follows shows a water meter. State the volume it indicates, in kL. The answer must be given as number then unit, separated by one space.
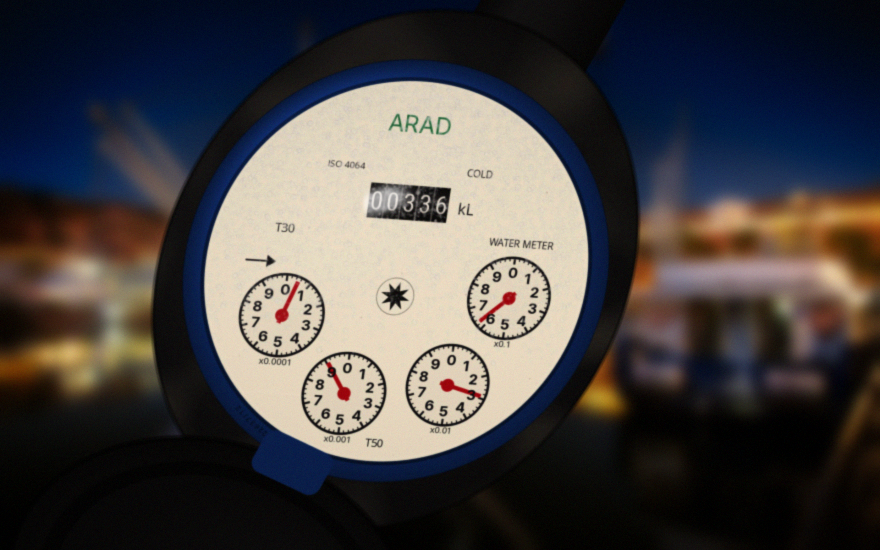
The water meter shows 336.6290 kL
